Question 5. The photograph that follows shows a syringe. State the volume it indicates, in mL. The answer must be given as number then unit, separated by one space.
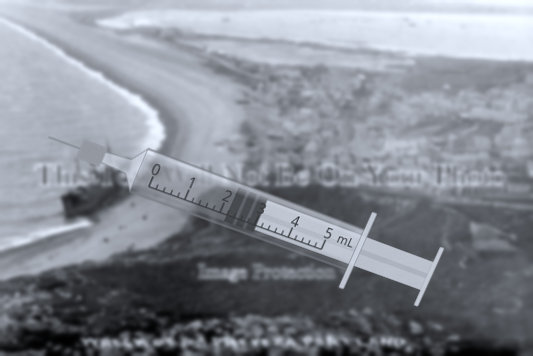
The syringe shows 2.2 mL
